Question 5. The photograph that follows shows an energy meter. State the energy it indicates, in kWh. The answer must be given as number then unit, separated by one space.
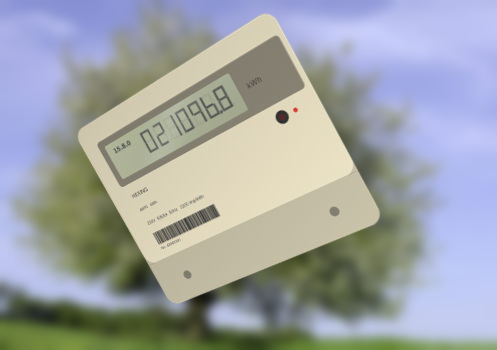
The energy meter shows 21096.8 kWh
